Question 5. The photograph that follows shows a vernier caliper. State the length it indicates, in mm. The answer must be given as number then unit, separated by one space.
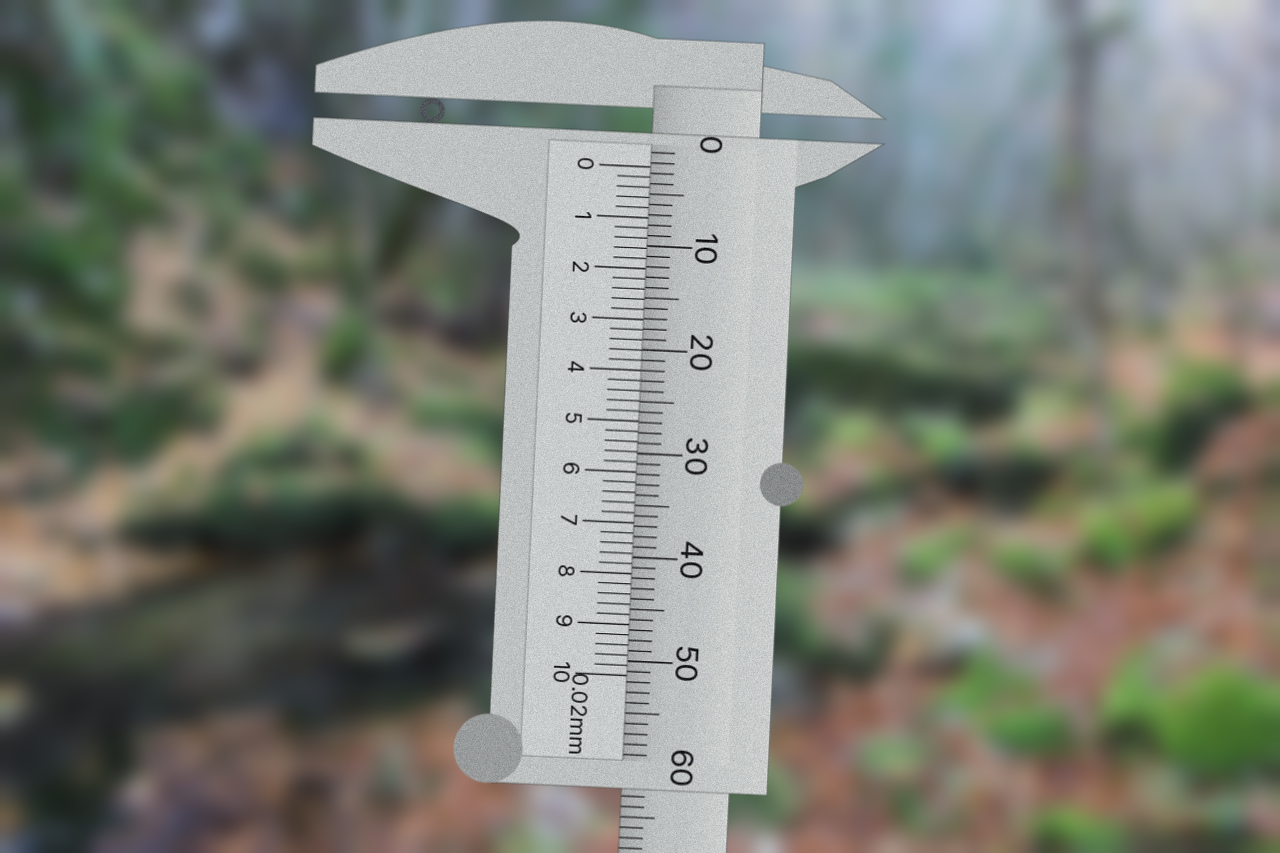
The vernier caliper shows 2.4 mm
